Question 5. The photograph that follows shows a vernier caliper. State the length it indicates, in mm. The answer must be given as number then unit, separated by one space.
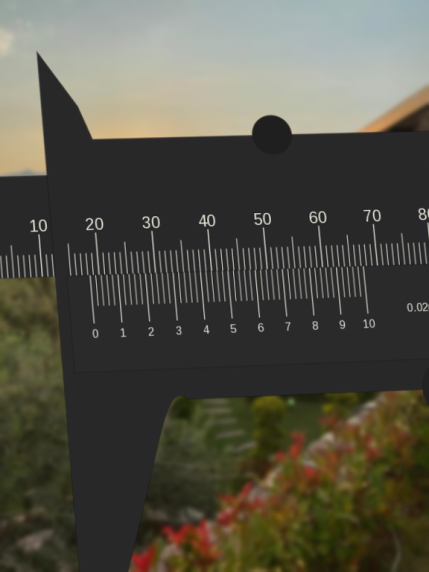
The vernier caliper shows 18.4 mm
